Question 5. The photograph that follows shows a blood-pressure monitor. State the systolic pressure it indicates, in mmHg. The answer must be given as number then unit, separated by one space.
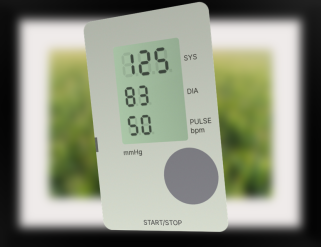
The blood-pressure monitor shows 125 mmHg
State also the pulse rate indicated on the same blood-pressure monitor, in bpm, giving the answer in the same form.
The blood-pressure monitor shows 50 bpm
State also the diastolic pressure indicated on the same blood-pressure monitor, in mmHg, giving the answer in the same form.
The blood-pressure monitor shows 83 mmHg
